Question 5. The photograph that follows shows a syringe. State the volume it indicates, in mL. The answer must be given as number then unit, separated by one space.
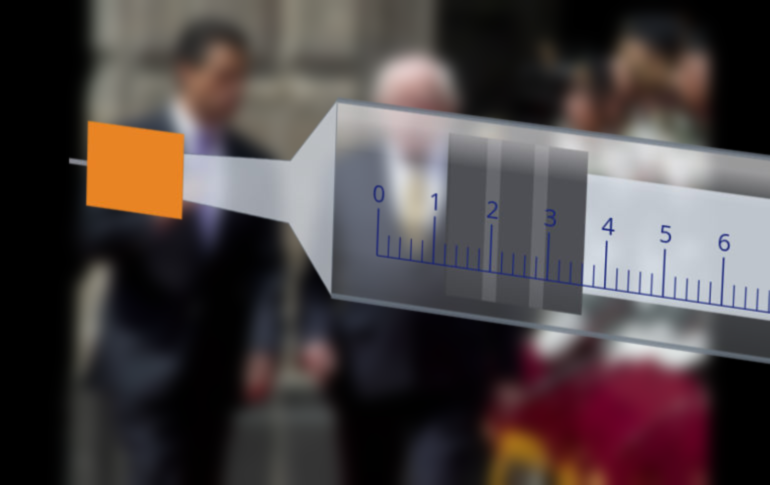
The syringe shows 1.2 mL
